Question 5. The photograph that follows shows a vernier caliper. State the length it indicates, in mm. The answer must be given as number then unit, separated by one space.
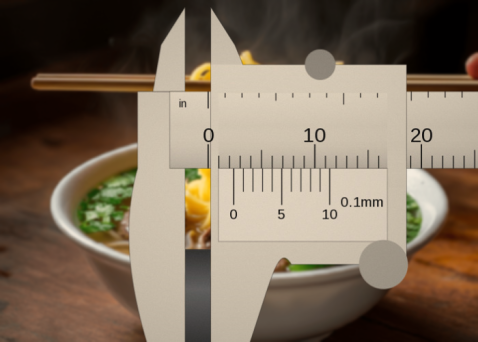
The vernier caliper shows 2.4 mm
